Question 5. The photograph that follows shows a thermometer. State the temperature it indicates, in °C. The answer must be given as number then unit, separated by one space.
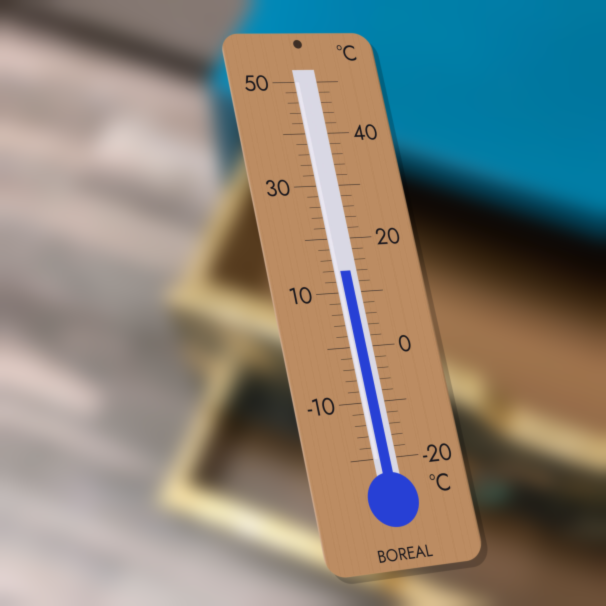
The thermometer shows 14 °C
